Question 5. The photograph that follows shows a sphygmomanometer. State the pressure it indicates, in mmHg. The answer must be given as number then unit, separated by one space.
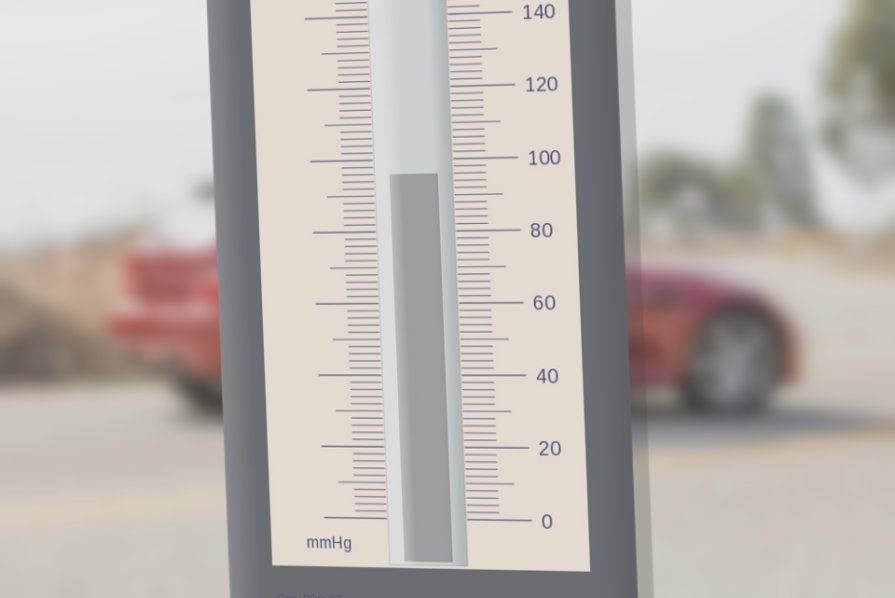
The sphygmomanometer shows 96 mmHg
